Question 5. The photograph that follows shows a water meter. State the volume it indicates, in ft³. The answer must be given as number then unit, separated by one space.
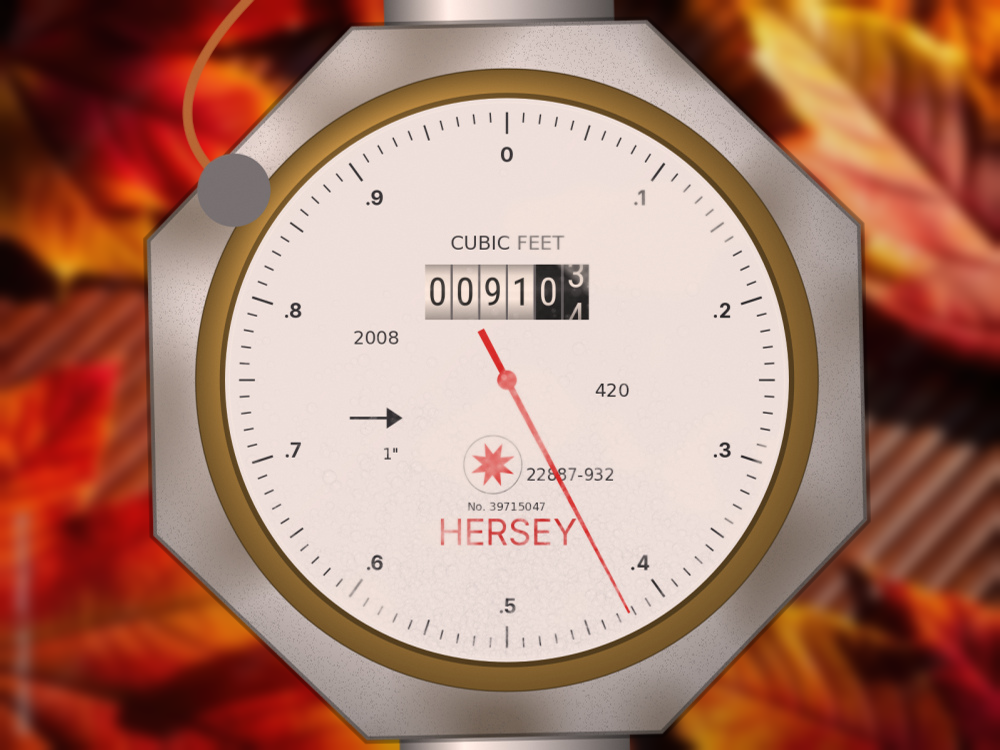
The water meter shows 9103.42 ft³
